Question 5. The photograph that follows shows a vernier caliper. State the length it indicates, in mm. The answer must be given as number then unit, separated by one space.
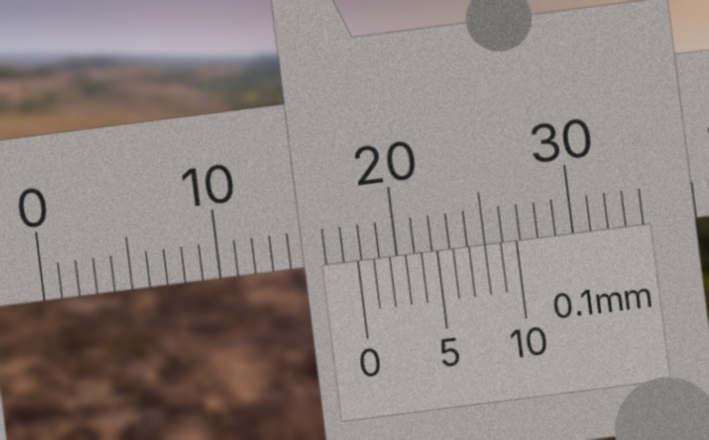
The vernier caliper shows 17.8 mm
